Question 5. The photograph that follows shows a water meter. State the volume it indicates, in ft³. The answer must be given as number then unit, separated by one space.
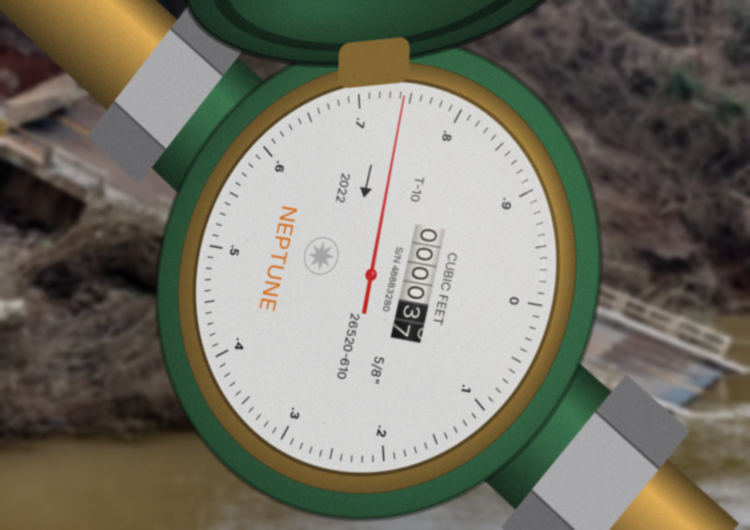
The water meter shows 36.74 ft³
